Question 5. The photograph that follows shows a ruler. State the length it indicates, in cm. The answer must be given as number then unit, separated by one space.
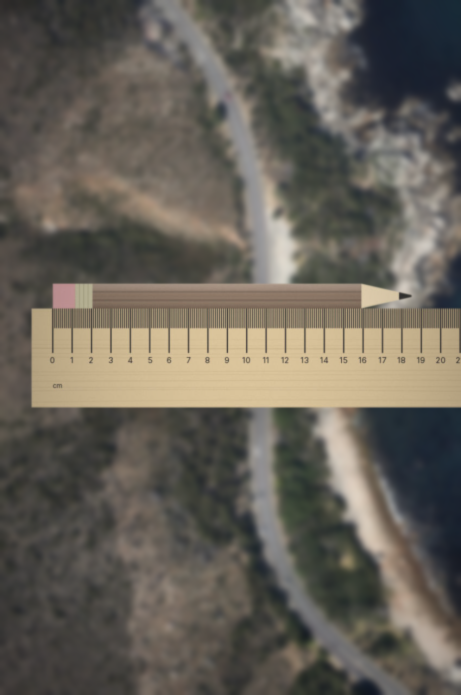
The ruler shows 18.5 cm
